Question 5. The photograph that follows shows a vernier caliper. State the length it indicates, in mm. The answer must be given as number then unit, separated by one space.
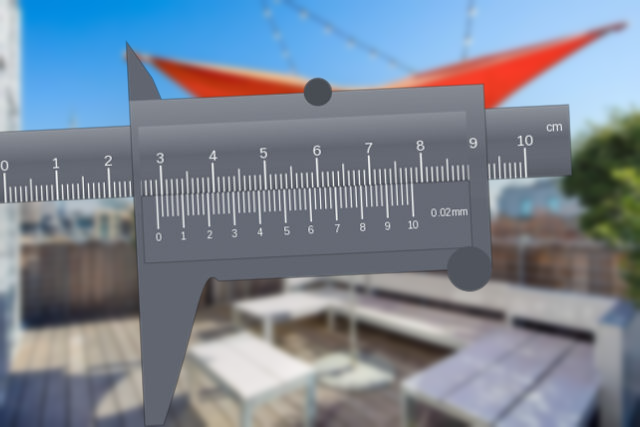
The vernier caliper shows 29.0 mm
